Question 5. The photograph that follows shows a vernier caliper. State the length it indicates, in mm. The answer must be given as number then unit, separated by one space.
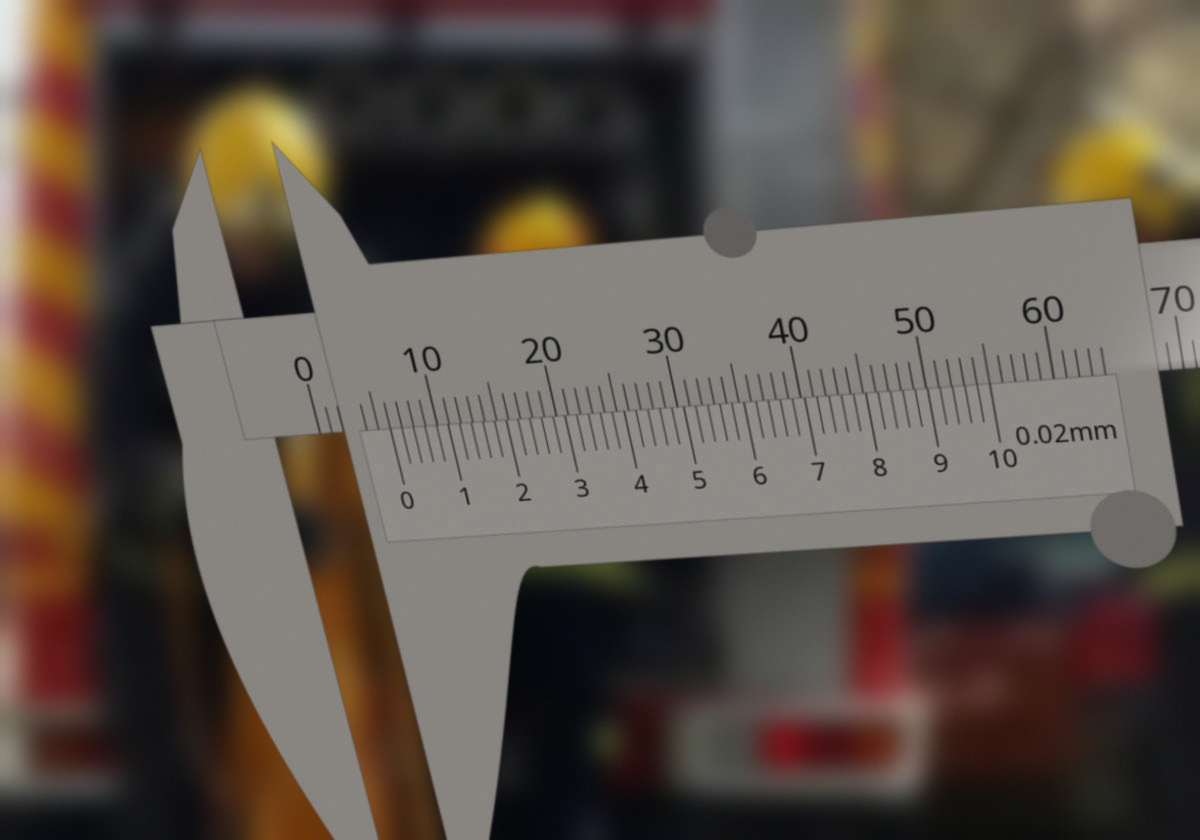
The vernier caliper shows 6.0 mm
